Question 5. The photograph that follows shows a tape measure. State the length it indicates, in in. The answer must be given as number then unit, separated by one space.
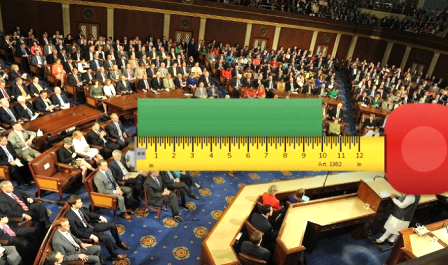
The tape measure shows 10 in
